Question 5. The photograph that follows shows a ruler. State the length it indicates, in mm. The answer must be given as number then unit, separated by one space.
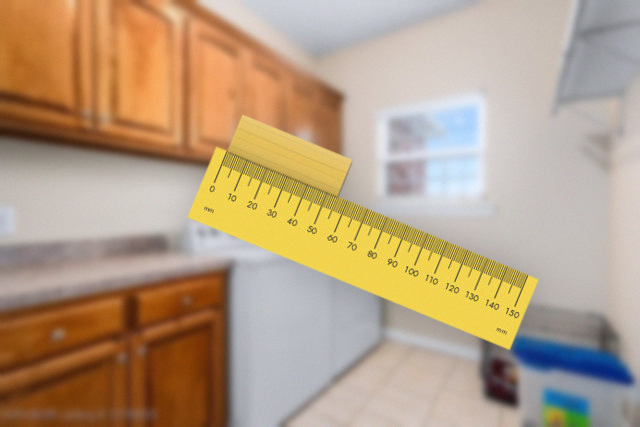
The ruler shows 55 mm
